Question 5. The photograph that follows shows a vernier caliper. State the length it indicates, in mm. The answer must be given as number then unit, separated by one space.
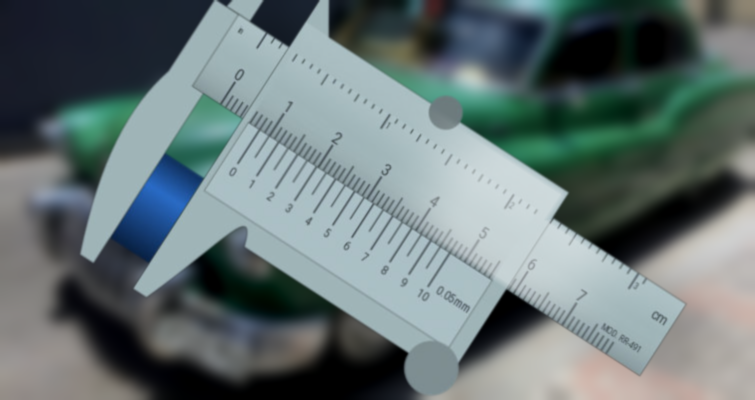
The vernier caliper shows 8.0 mm
